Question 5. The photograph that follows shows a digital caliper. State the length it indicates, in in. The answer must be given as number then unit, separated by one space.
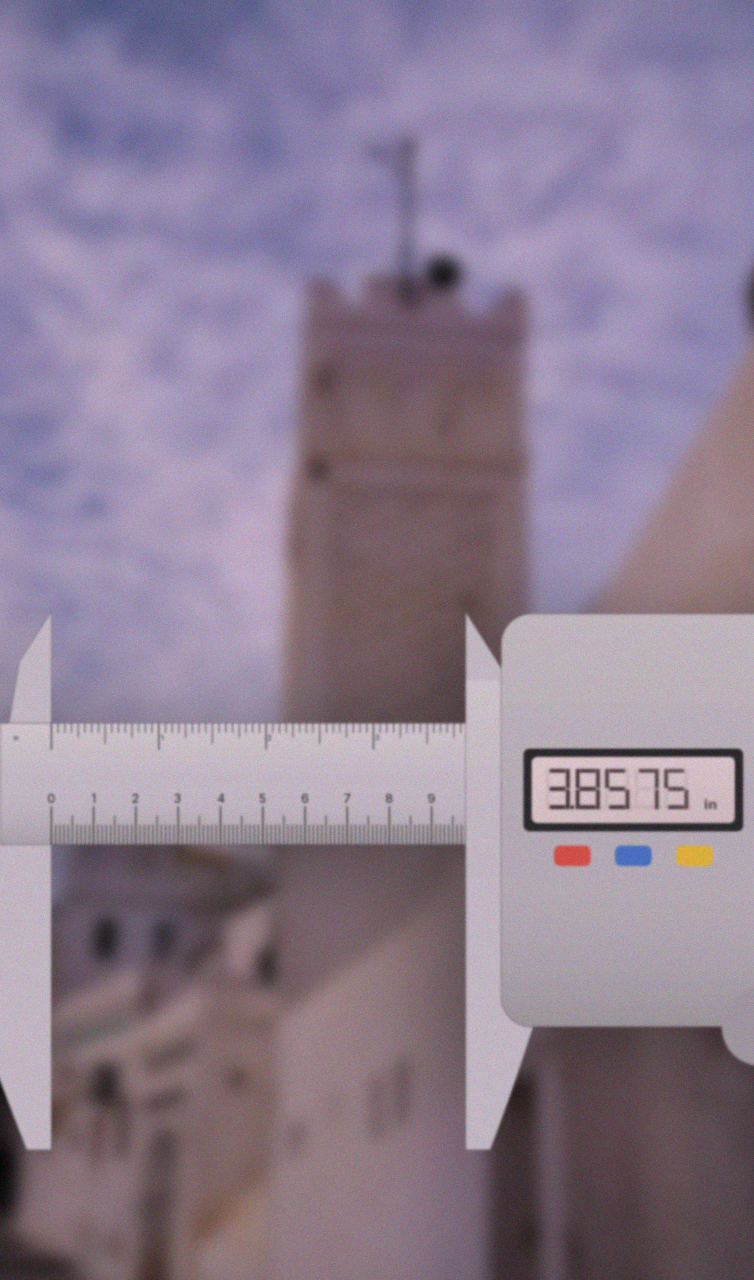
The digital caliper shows 3.8575 in
